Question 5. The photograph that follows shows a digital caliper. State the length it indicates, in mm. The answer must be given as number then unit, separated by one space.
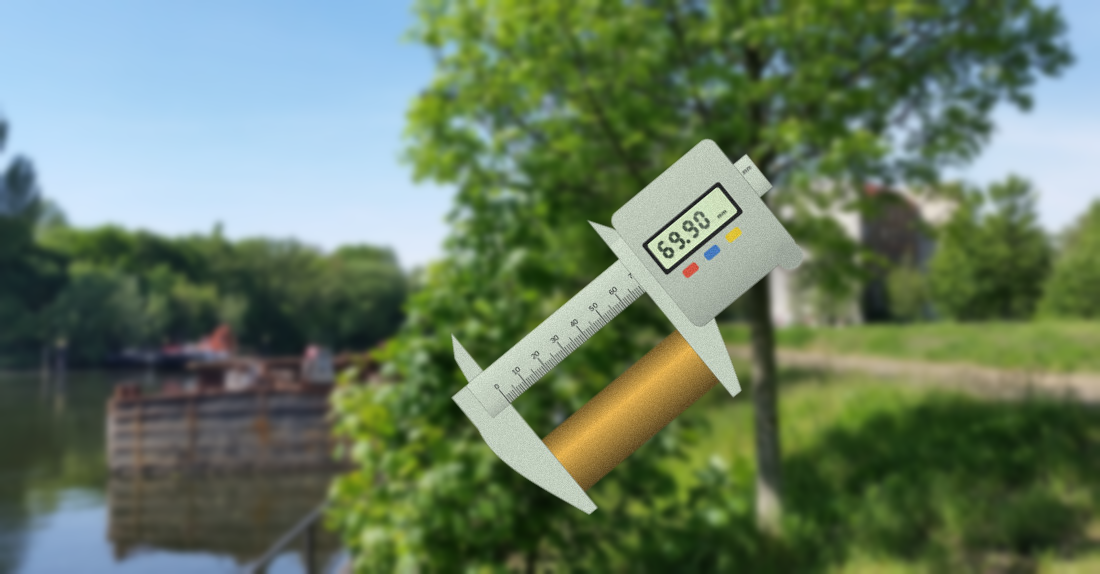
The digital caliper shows 69.90 mm
